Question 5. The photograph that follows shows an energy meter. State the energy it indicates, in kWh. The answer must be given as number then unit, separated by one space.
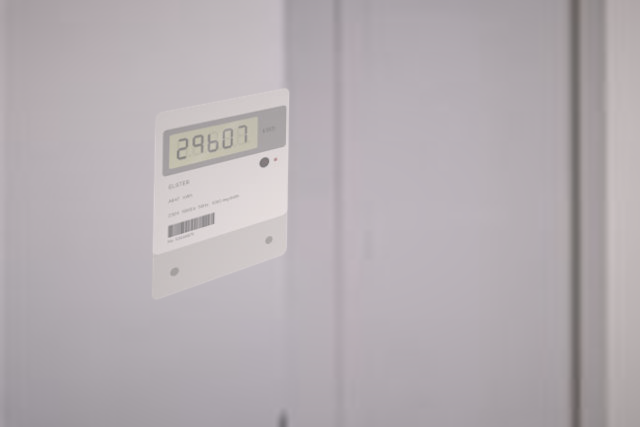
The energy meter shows 29607 kWh
